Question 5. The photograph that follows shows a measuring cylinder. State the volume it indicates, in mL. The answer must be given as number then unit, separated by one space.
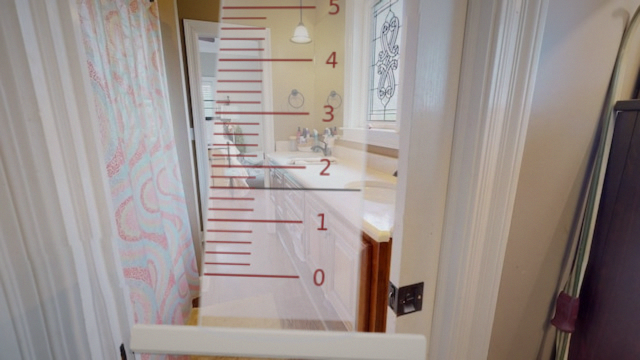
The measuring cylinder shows 1.6 mL
